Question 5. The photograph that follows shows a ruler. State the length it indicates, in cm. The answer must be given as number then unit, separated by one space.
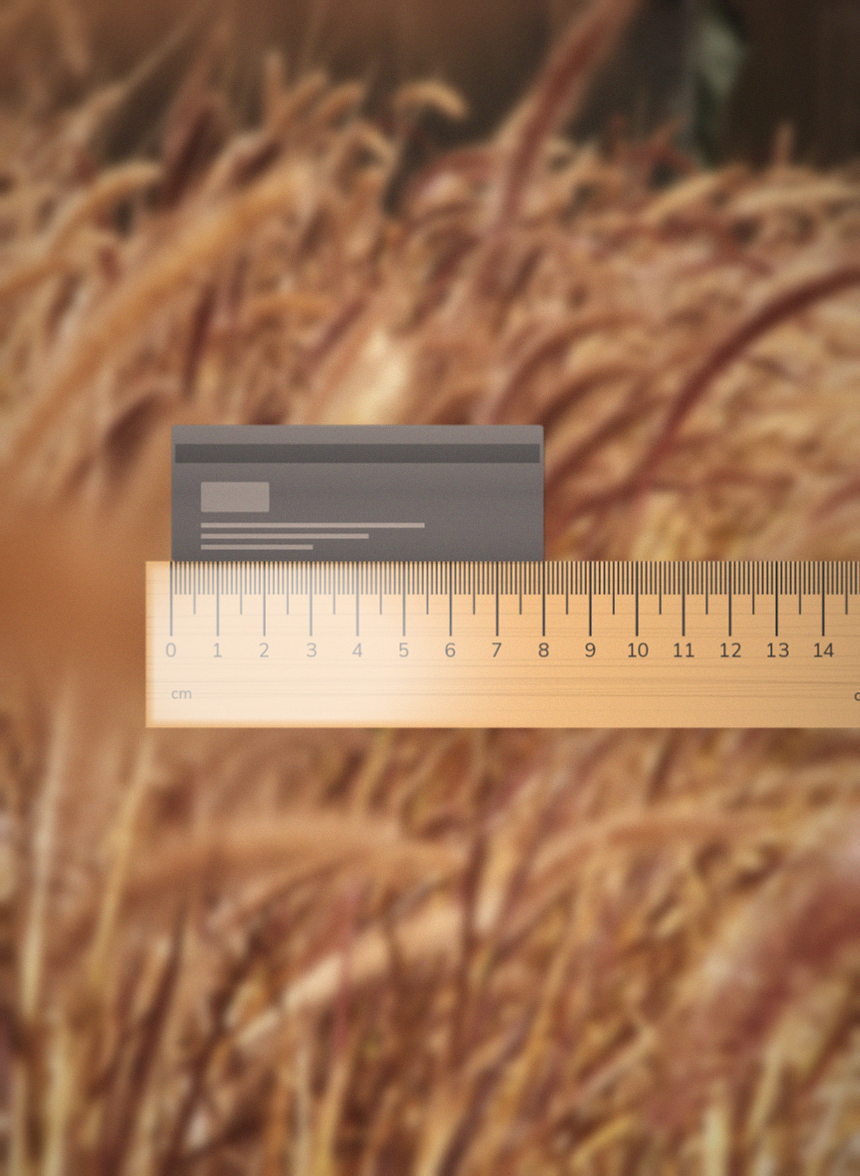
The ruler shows 8 cm
